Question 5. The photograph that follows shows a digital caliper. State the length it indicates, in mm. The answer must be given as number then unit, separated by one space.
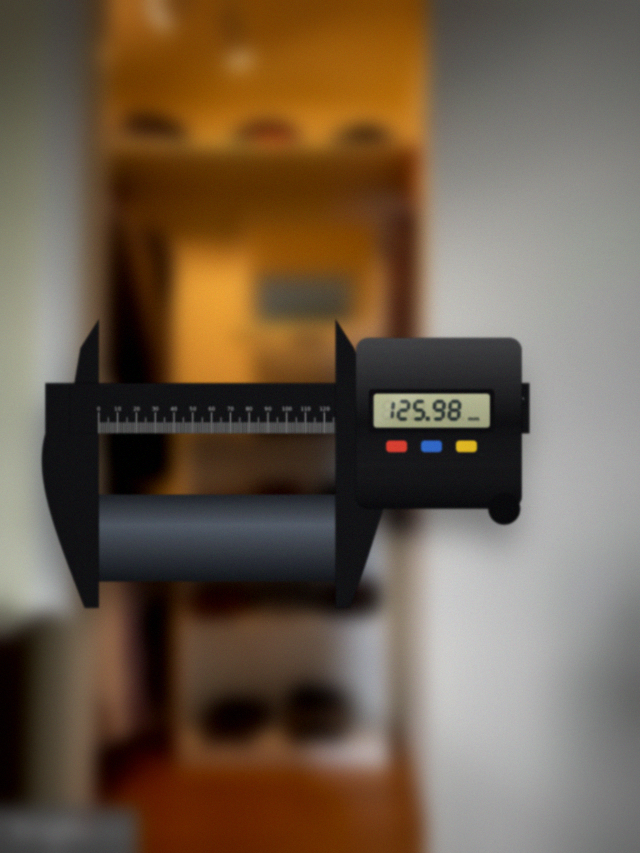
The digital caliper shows 125.98 mm
